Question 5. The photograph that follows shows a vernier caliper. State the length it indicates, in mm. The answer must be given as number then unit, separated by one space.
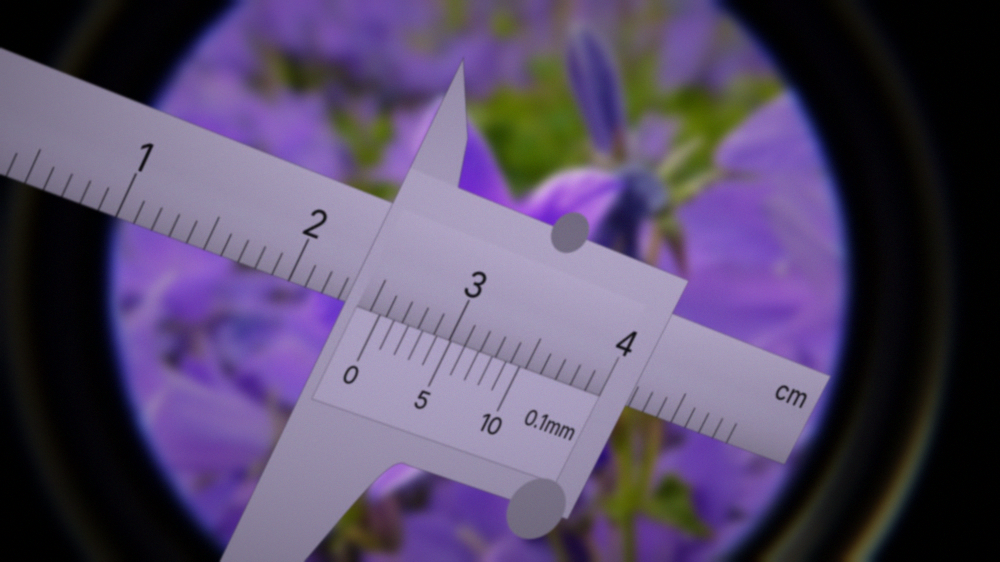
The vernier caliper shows 25.6 mm
